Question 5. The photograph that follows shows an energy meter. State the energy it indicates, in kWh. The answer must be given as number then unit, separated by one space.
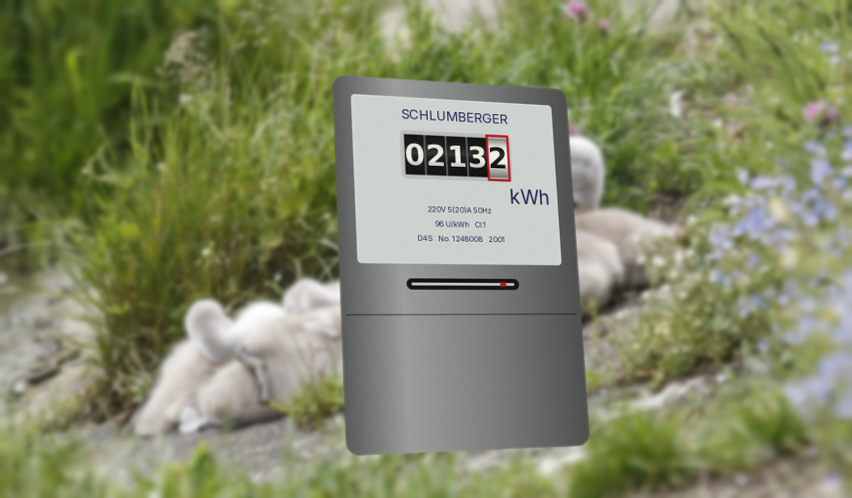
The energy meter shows 213.2 kWh
